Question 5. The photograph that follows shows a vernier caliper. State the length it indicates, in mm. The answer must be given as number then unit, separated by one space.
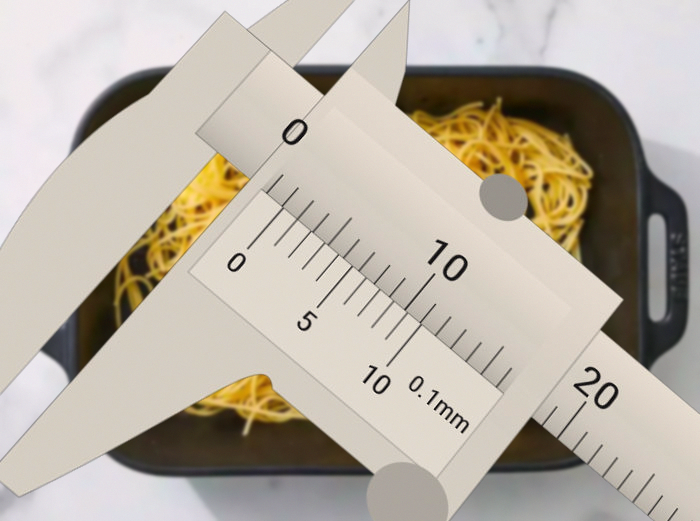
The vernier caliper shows 2.1 mm
